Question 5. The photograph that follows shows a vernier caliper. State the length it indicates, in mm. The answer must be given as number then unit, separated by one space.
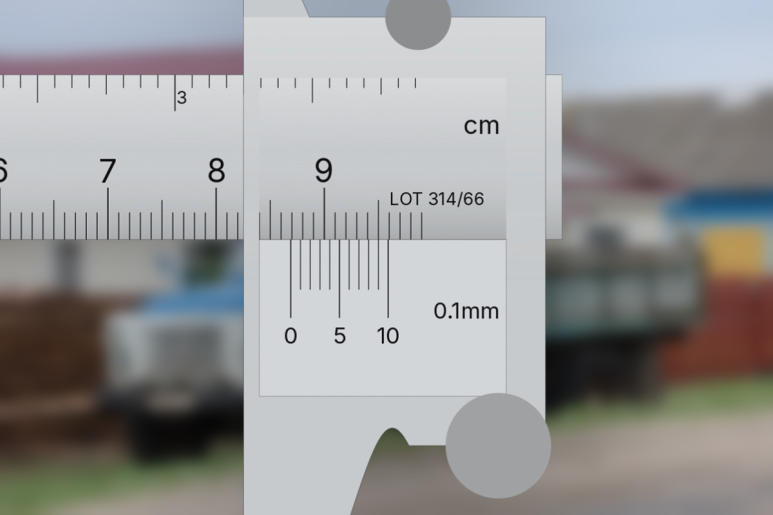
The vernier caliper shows 86.9 mm
